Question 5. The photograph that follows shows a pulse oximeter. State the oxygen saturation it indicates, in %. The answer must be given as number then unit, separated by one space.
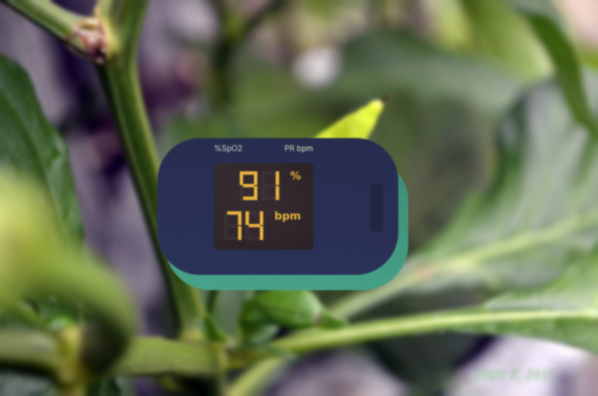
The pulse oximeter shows 91 %
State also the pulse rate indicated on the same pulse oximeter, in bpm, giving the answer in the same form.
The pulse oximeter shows 74 bpm
